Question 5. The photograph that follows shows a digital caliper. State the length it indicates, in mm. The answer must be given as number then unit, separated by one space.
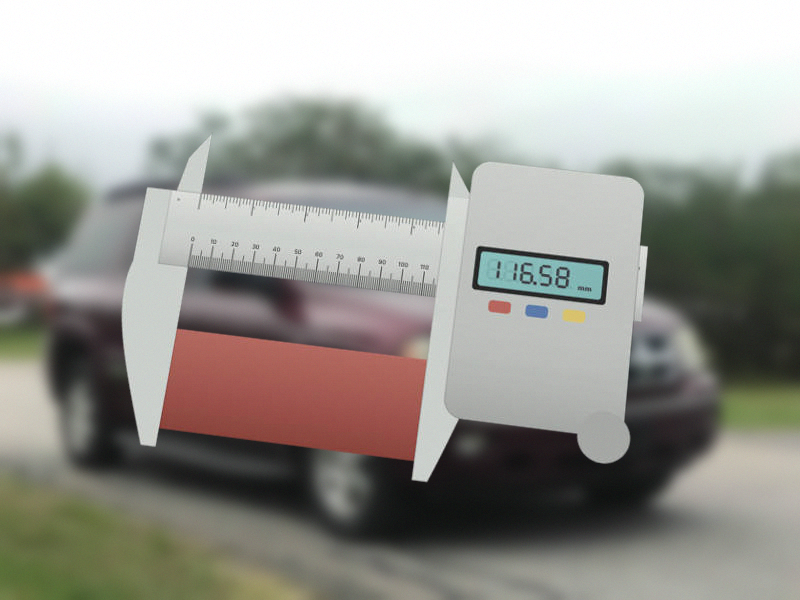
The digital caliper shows 116.58 mm
